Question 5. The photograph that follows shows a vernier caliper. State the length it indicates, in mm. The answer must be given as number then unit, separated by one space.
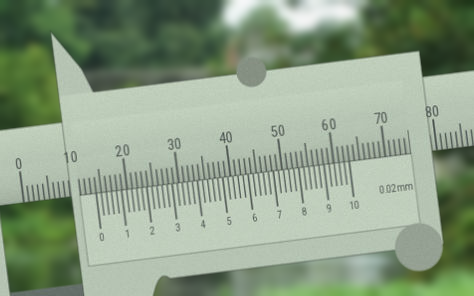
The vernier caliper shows 14.0 mm
